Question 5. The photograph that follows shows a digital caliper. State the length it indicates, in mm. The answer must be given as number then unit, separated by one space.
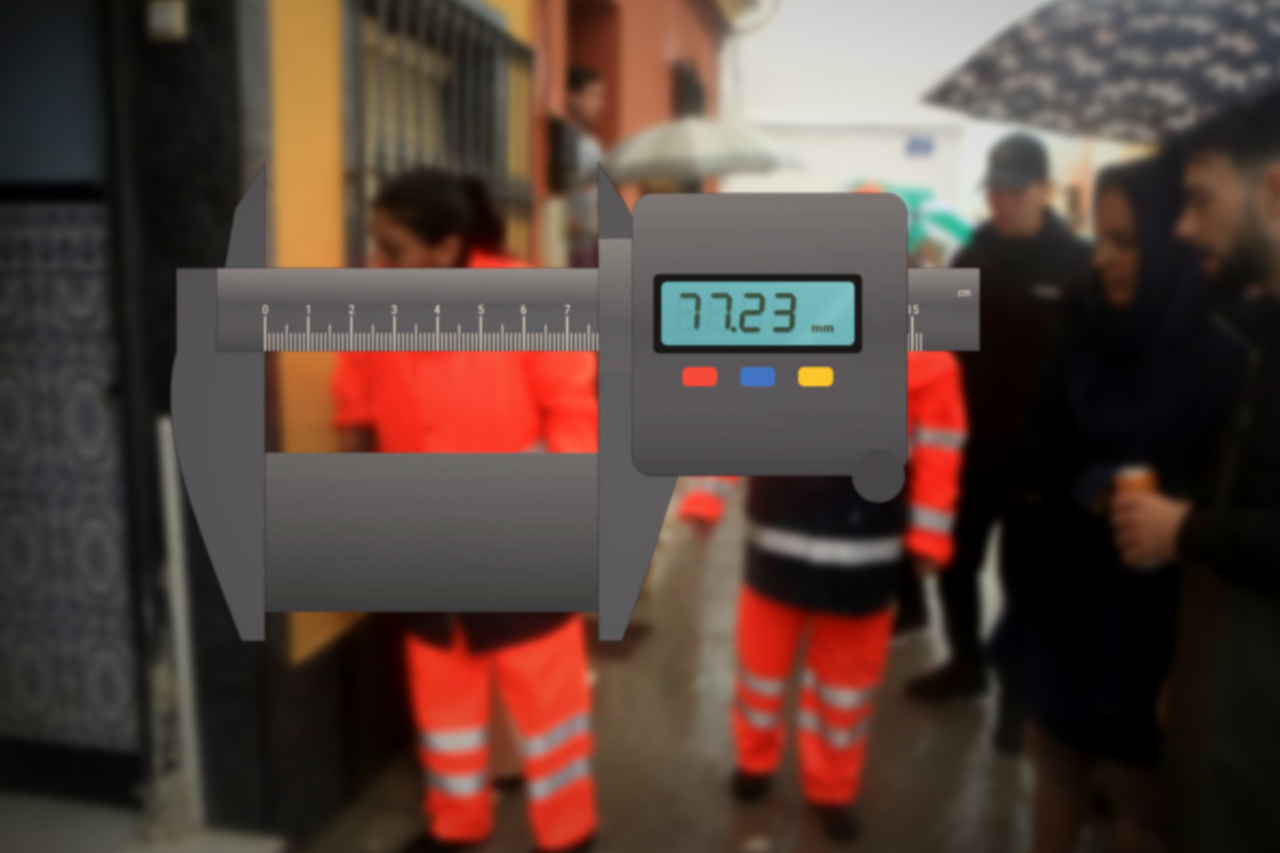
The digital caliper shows 77.23 mm
